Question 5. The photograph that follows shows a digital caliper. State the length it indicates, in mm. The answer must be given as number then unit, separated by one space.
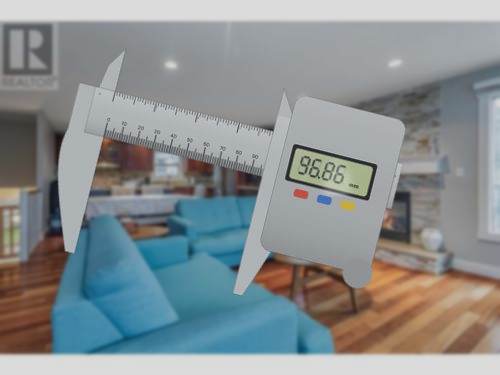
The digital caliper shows 96.86 mm
